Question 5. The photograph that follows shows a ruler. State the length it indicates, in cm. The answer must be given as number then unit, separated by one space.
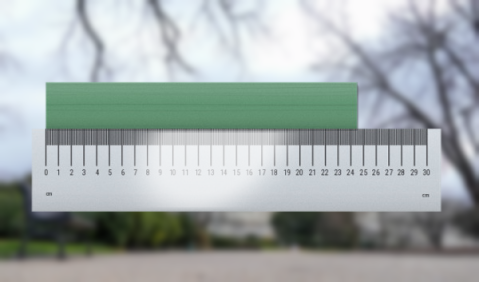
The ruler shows 24.5 cm
